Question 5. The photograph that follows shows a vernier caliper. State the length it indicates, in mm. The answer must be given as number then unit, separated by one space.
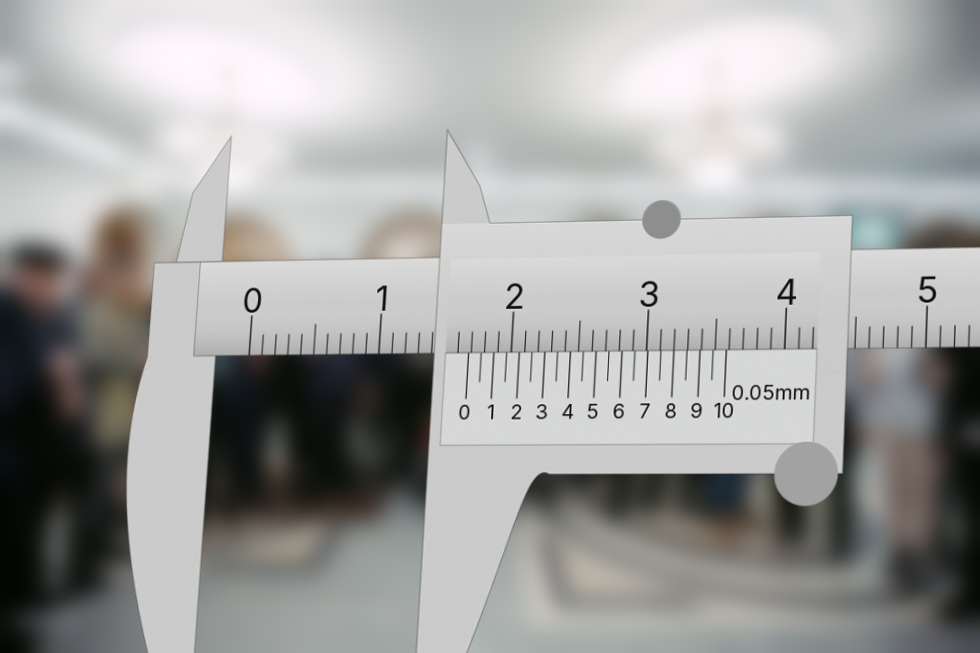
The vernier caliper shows 16.8 mm
